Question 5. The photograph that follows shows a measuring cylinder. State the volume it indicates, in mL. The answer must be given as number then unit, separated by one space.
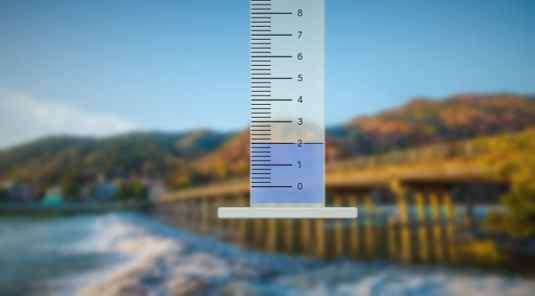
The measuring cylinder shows 2 mL
